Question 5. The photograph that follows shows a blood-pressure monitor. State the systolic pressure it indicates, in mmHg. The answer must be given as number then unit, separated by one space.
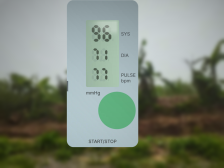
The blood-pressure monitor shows 96 mmHg
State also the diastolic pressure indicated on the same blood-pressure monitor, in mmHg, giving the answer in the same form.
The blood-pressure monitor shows 71 mmHg
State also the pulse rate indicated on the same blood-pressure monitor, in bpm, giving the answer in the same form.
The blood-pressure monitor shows 77 bpm
